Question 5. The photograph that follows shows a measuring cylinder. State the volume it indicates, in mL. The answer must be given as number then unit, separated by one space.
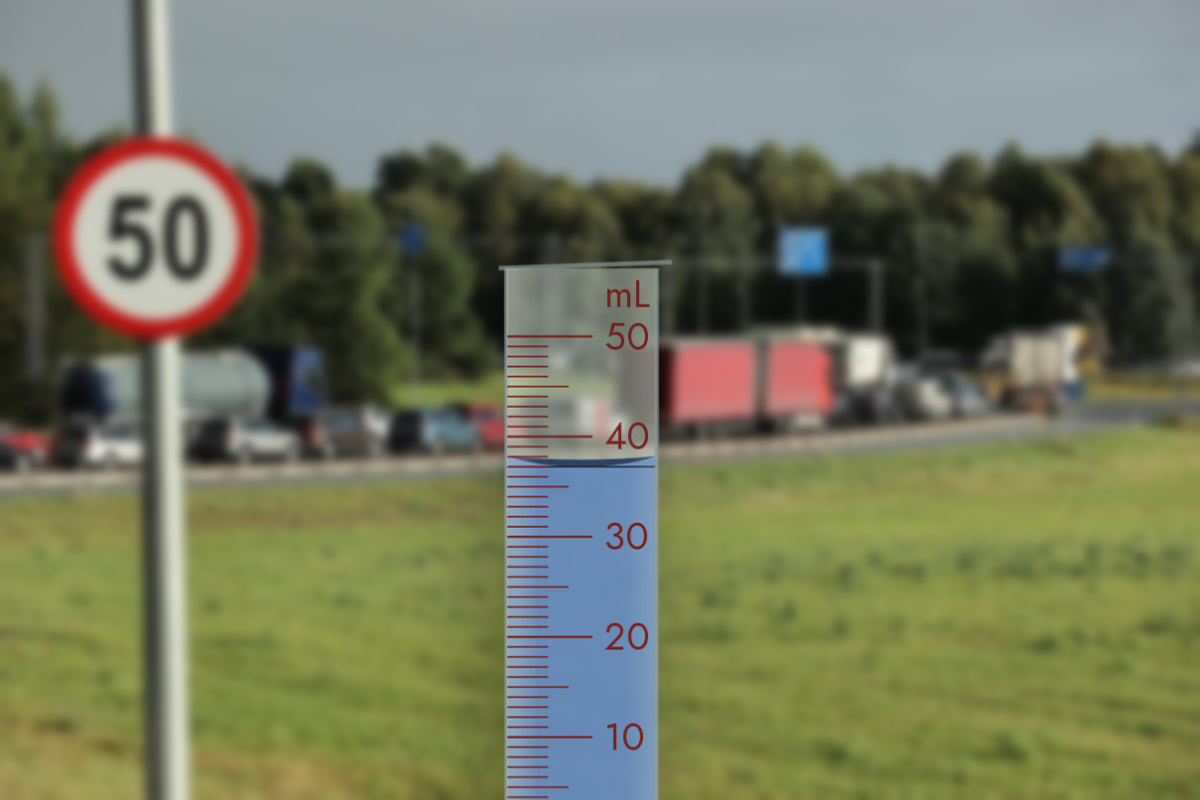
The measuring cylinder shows 37 mL
